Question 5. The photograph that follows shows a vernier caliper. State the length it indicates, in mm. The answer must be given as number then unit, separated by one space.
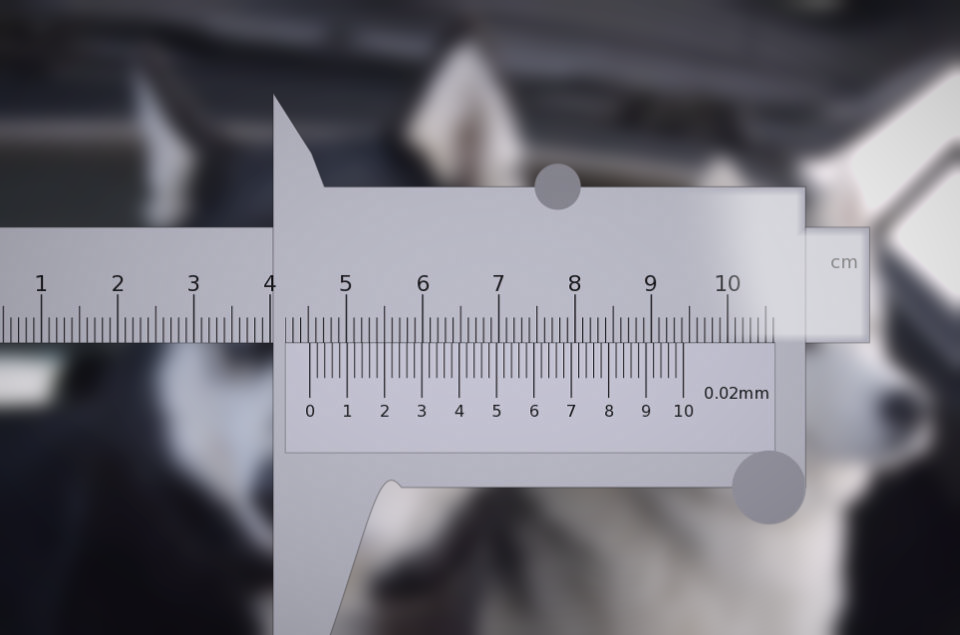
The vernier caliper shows 45.2 mm
